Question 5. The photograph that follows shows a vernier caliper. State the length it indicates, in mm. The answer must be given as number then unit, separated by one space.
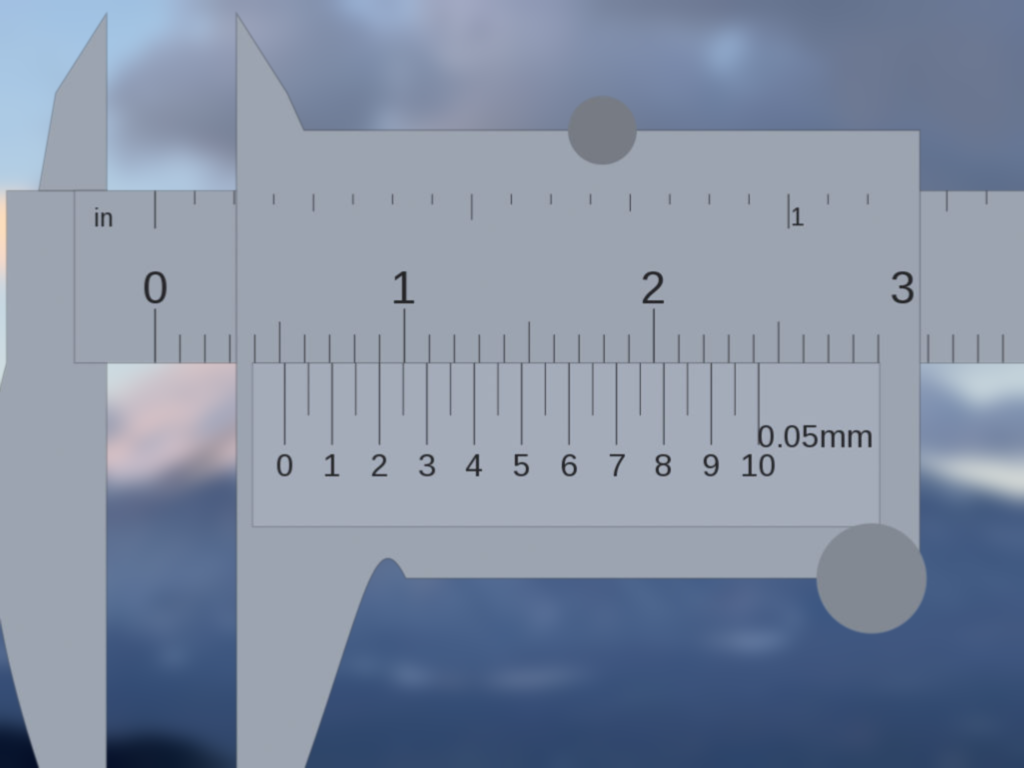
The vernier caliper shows 5.2 mm
